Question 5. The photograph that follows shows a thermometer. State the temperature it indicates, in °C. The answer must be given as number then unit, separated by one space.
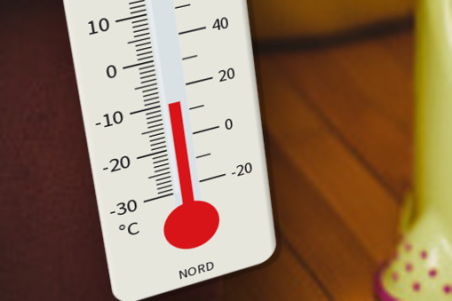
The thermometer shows -10 °C
